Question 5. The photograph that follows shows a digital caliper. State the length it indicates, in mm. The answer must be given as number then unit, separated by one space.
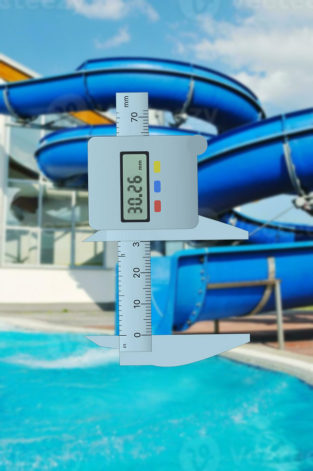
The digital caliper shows 30.26 mm
